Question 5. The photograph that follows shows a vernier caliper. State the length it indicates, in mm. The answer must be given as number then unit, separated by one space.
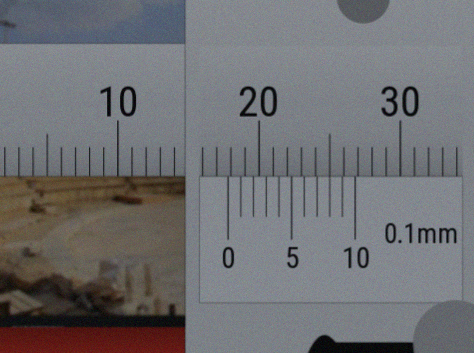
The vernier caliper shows 17.8 mm
